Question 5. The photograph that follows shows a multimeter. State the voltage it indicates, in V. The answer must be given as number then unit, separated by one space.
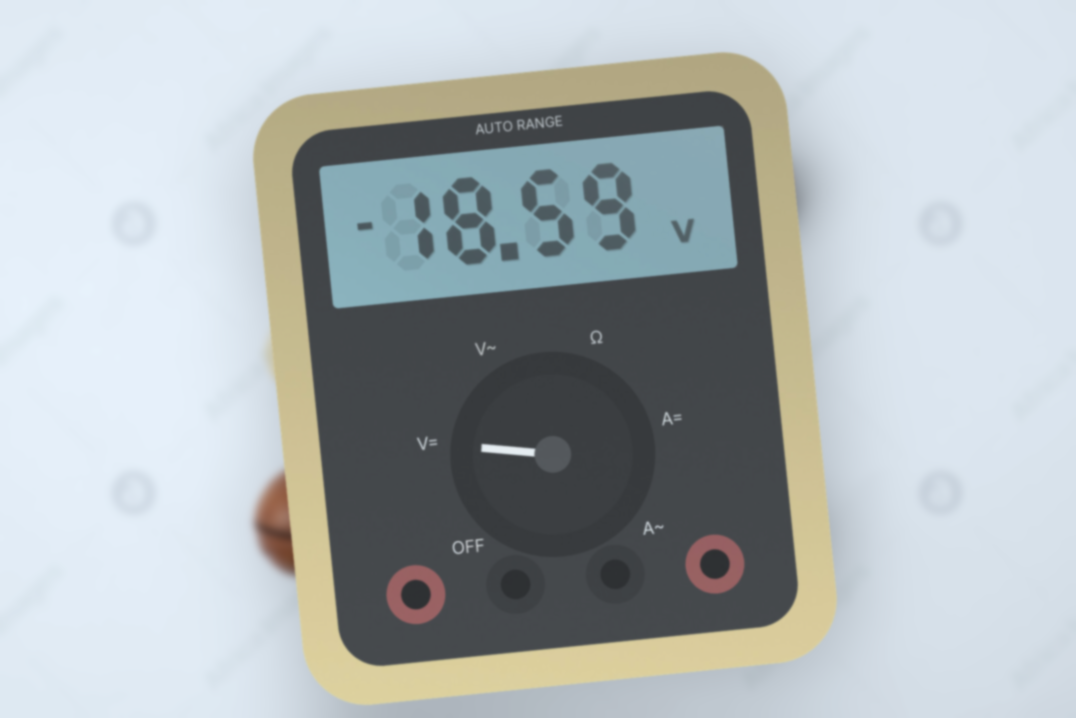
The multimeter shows -18.59 V
